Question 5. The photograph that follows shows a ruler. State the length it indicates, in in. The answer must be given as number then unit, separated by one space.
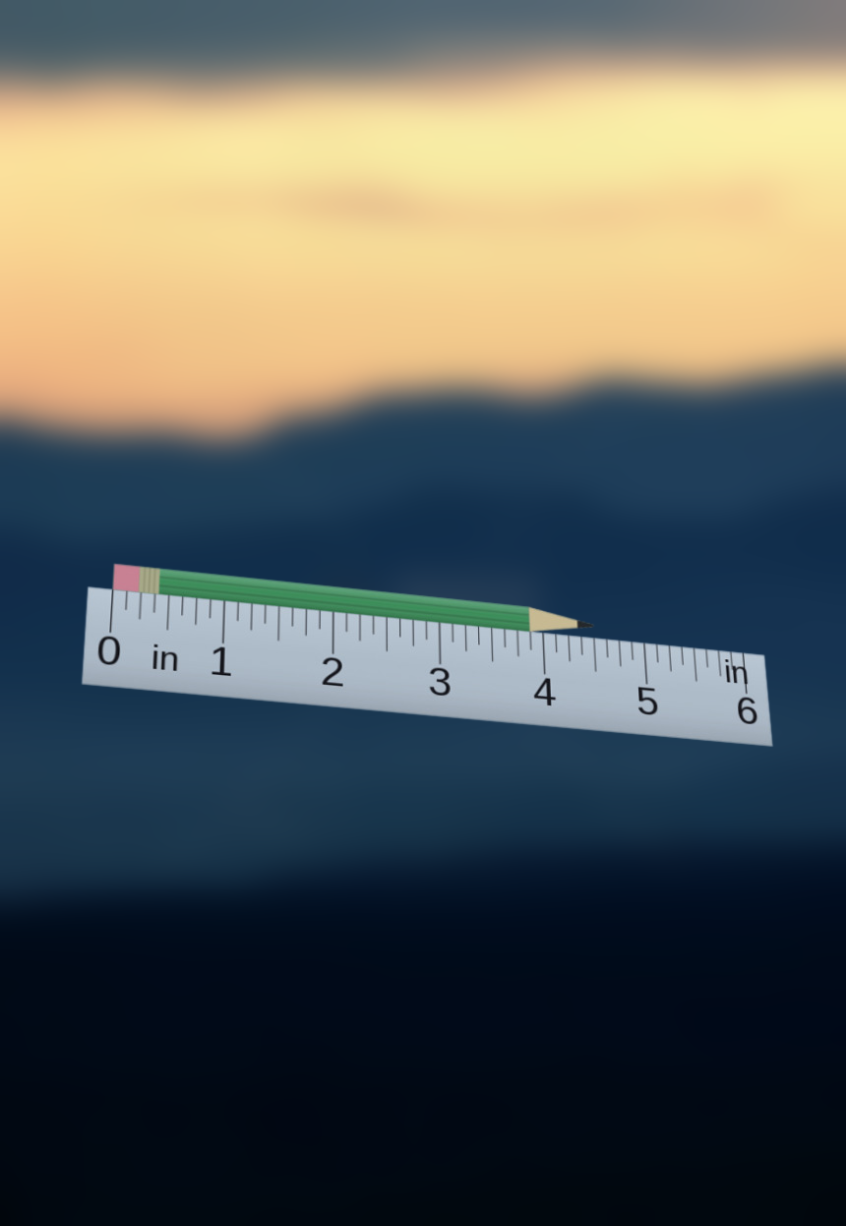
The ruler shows 4.5 in
